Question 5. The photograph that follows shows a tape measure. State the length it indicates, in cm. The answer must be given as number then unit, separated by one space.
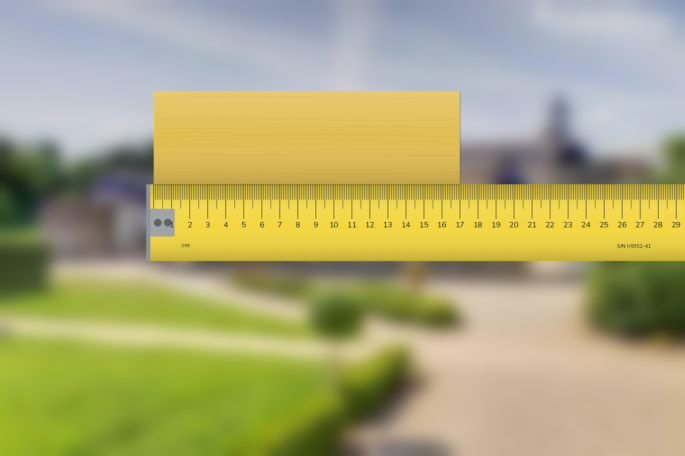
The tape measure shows 17 cm
